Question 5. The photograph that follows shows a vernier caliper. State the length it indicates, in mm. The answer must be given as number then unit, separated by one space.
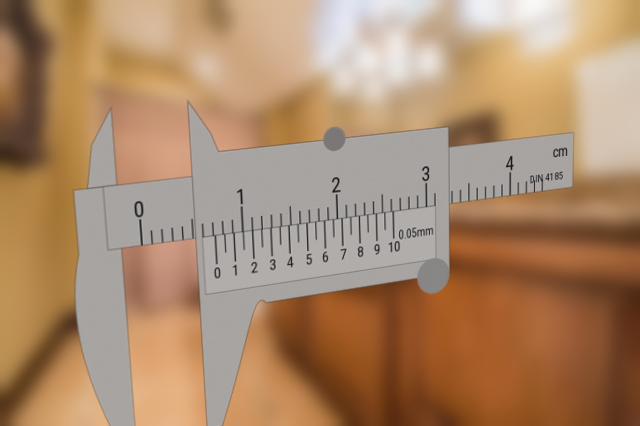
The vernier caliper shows 7.2 mm
